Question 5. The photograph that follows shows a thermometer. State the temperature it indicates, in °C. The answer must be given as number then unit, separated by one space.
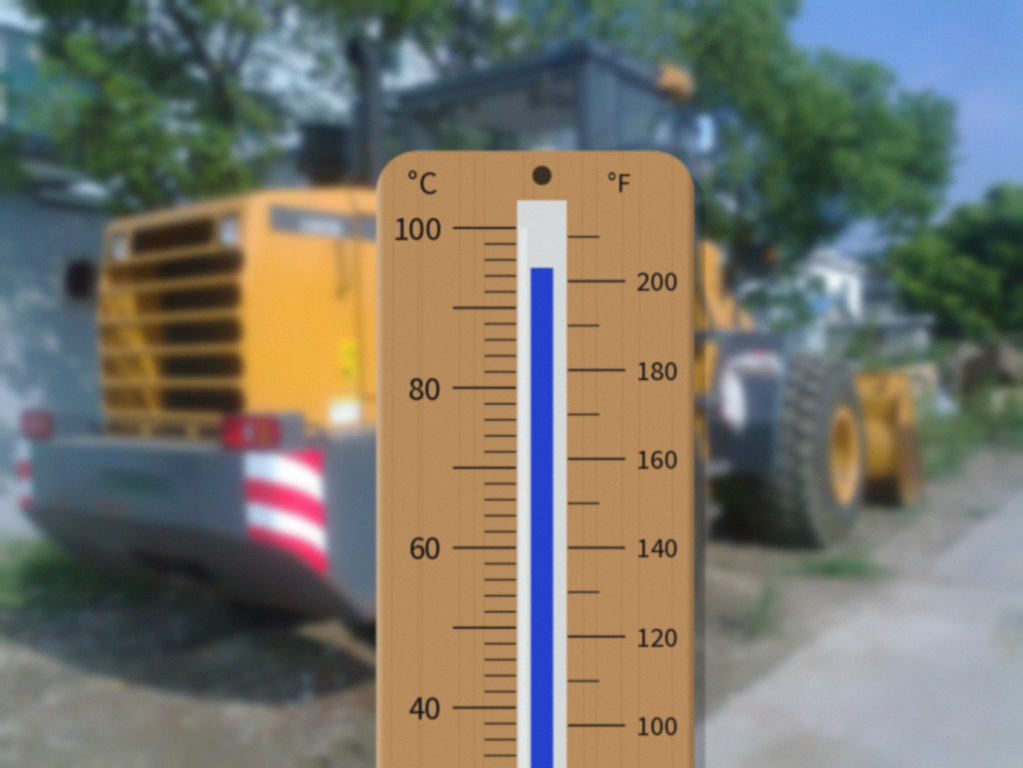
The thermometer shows 95 °C
